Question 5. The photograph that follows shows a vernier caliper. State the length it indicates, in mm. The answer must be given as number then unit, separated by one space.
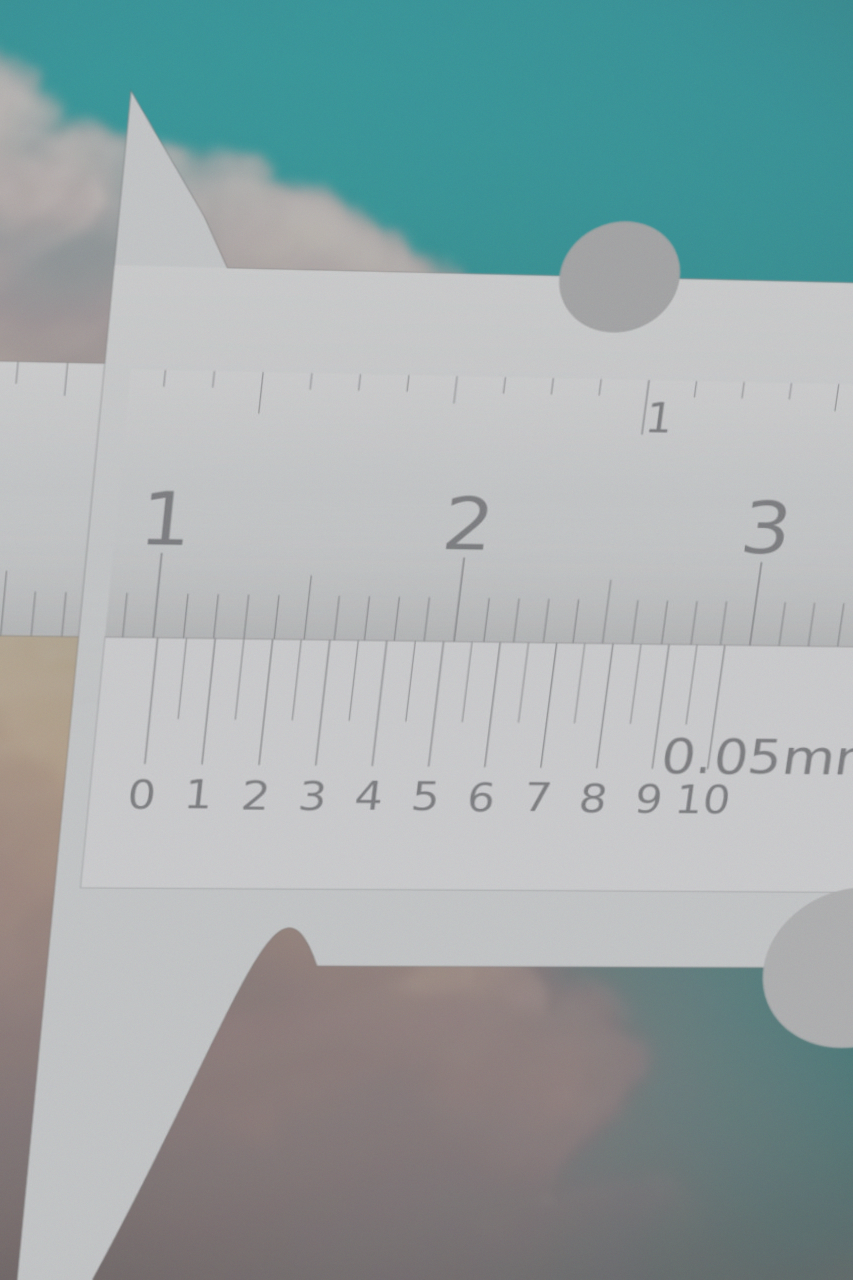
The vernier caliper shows 10.15 mm
